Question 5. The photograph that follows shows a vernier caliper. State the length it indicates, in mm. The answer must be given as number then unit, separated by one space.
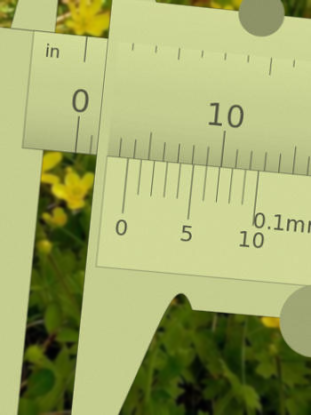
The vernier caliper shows 3.6 mm
